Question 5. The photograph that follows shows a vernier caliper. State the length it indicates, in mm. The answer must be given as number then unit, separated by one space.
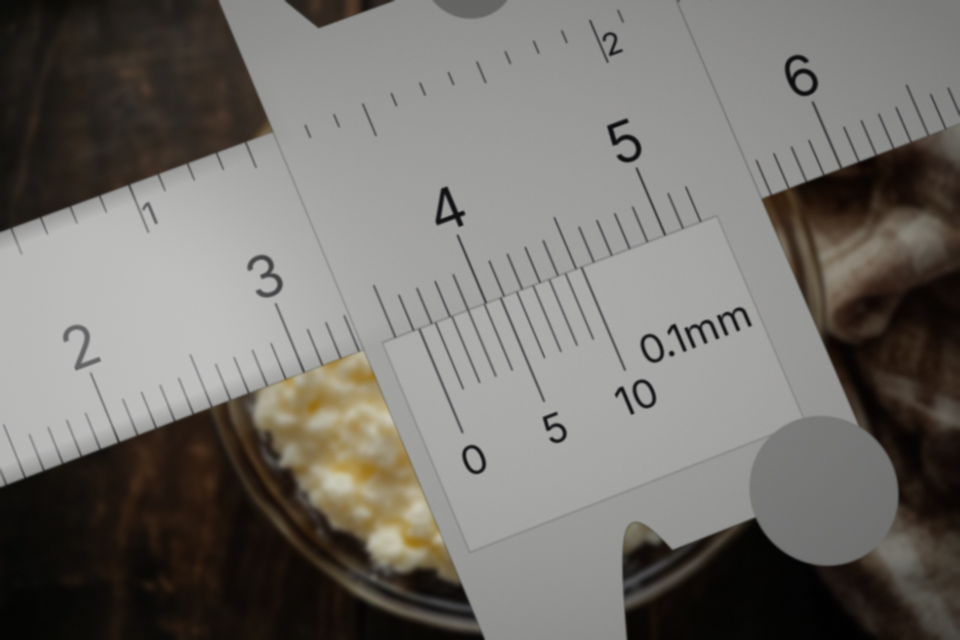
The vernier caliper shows 36.3 mm
